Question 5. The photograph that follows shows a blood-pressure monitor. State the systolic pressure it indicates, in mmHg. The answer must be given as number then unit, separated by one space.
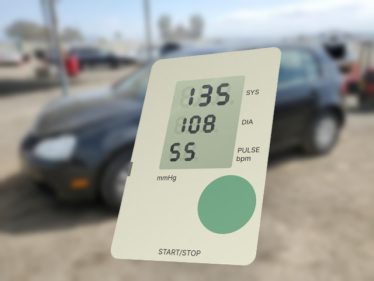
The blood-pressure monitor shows 135 mmHg
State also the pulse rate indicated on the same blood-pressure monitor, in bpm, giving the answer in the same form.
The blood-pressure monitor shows 55 bpm
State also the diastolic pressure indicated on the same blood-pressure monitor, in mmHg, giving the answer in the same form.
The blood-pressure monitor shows 108 mmHg
